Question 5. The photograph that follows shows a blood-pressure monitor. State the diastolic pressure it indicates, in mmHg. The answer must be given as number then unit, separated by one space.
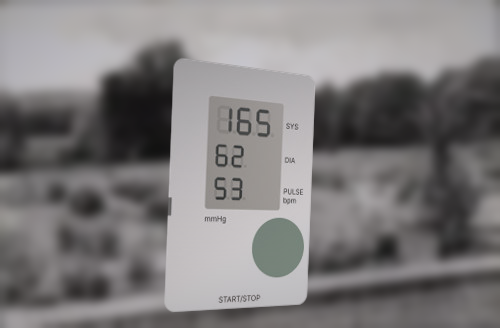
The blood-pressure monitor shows 62 mmHg
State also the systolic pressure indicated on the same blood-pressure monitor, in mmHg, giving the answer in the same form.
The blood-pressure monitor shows 165 mmHg
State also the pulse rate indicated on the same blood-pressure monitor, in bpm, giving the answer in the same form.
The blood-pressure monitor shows 53 bpm
